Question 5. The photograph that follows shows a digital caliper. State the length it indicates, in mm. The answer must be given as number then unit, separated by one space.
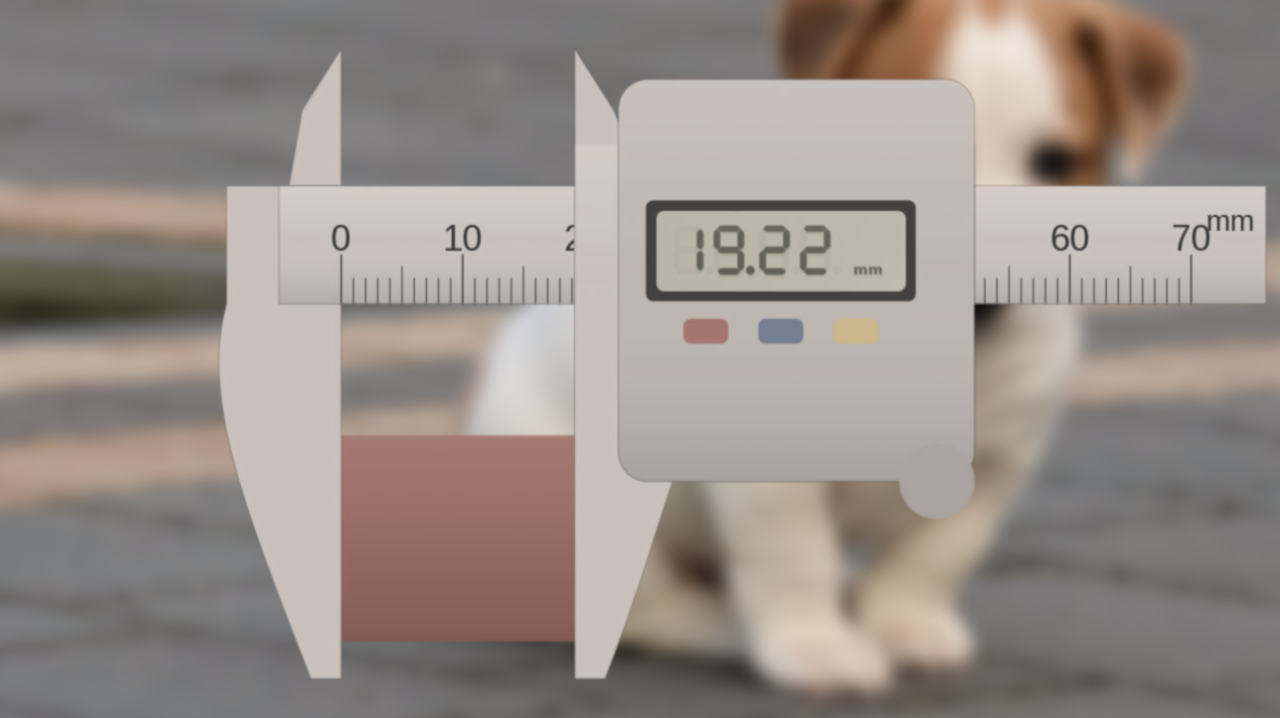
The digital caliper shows 19.22 mm
